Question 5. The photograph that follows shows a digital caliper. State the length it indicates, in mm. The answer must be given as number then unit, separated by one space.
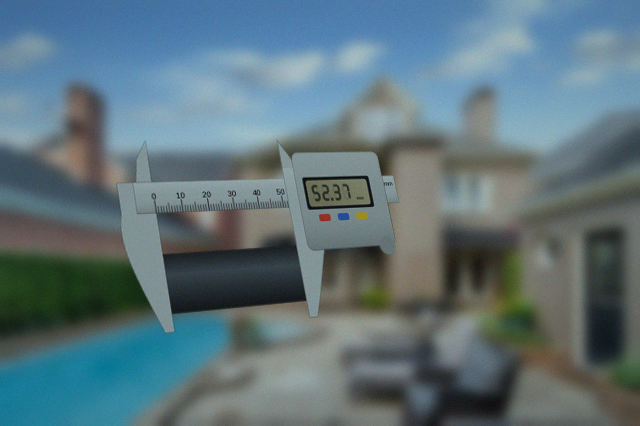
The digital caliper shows 52.37 mm
